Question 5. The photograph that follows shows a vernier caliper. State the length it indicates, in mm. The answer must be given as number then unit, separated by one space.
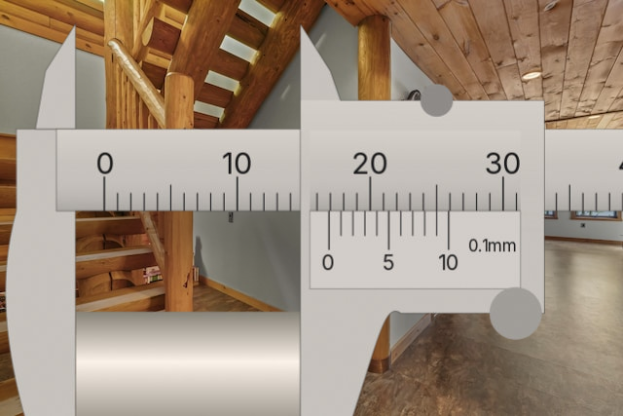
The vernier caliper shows 16.9 mm
